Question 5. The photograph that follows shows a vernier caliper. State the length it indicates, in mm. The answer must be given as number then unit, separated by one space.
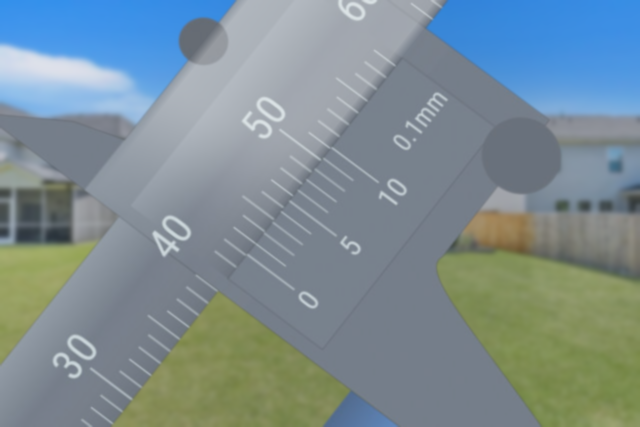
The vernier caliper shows 42.1 mm
